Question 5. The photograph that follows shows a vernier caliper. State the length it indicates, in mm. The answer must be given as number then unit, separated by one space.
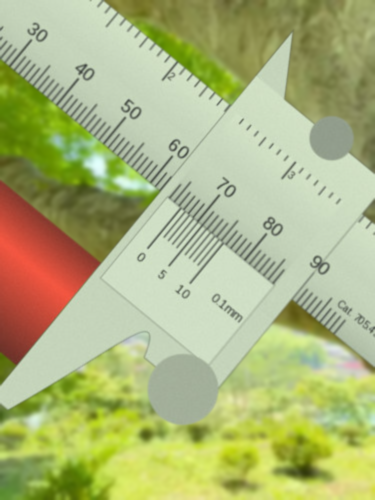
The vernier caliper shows 66.5 mm
